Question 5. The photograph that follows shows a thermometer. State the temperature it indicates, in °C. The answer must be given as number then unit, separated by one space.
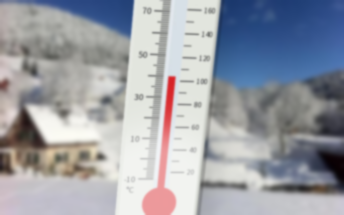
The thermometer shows 40 °C
